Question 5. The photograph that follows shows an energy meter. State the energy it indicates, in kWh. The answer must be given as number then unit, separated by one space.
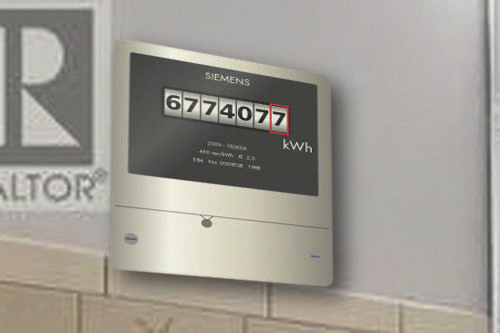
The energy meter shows 677407.7 kWh
